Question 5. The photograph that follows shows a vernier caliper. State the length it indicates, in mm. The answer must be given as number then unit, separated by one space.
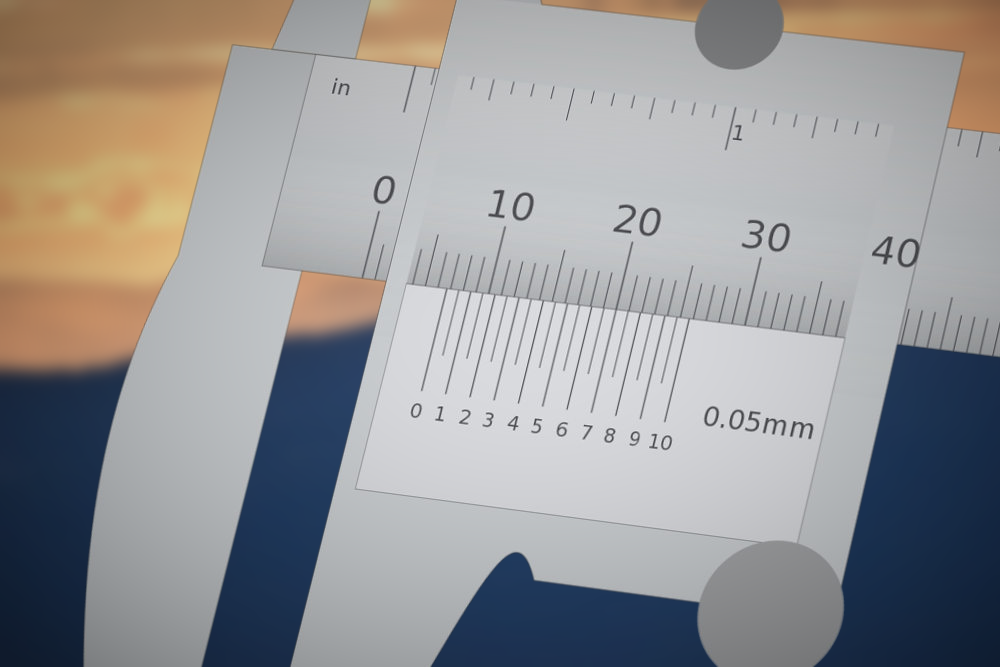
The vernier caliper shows 6.7 mm
